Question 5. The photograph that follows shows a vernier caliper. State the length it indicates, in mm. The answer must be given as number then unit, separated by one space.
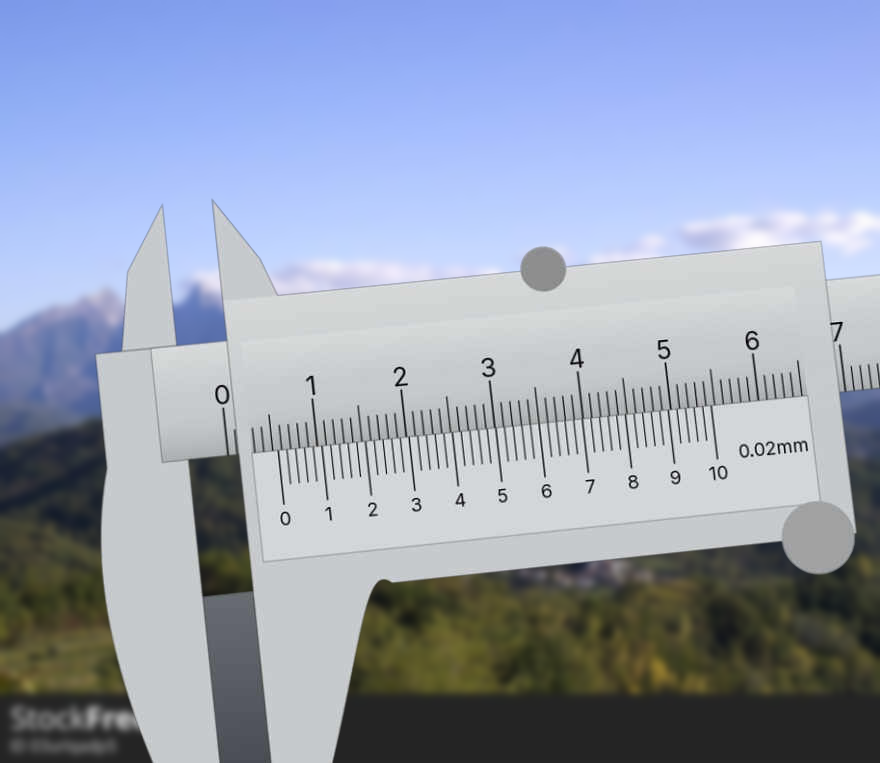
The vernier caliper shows 5.6 mm
